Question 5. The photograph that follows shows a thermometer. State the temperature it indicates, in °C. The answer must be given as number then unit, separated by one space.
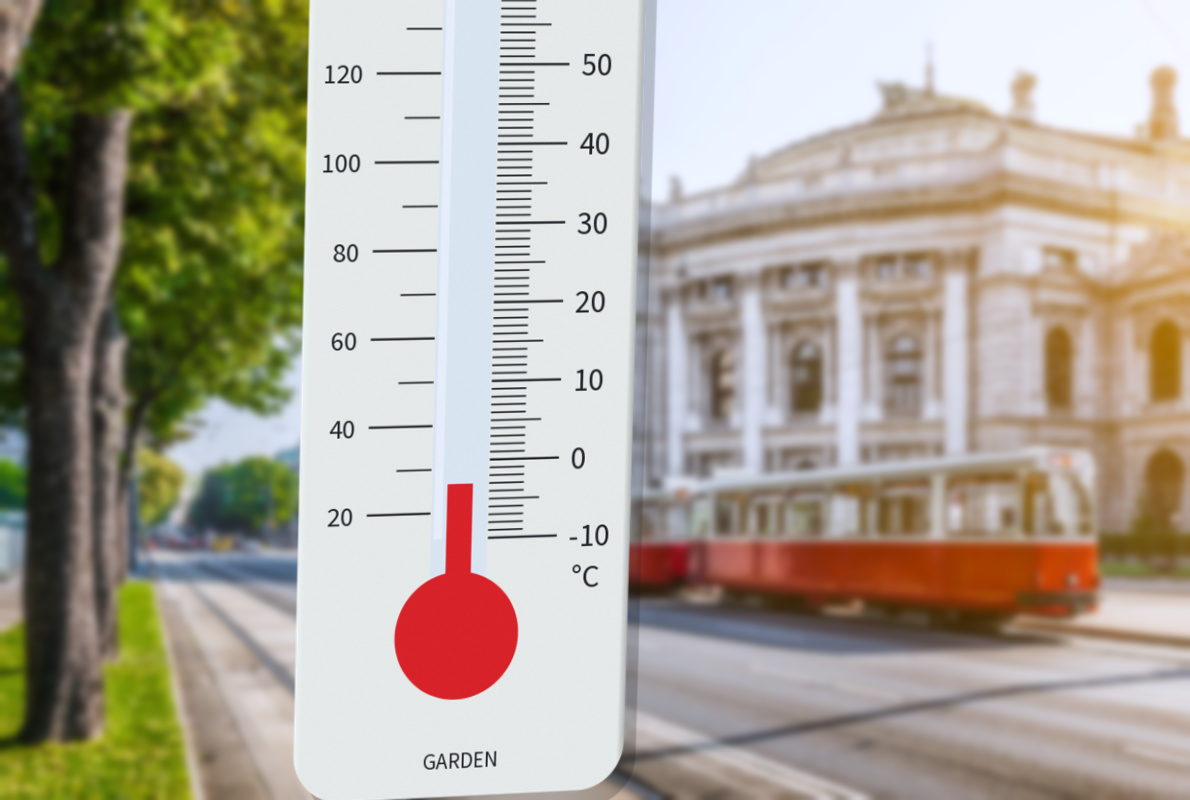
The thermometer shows -3 °C
